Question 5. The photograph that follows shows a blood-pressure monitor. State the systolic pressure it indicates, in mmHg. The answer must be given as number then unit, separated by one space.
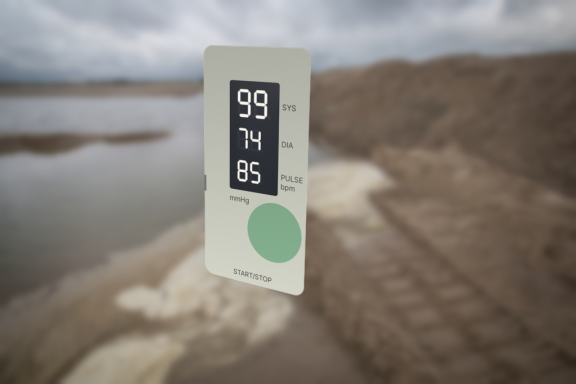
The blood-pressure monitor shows 99 mmHg
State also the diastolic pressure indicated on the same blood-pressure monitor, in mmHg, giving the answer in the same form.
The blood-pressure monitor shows 74 mmHg
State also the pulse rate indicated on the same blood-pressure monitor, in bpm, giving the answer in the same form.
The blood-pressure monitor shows 85 bpm
